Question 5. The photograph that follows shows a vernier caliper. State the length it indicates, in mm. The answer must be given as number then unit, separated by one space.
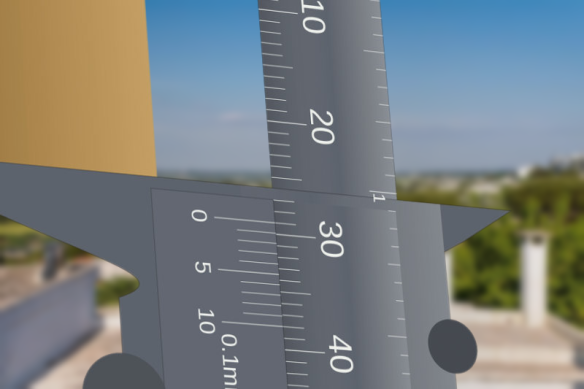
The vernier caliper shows 29.0 mm
